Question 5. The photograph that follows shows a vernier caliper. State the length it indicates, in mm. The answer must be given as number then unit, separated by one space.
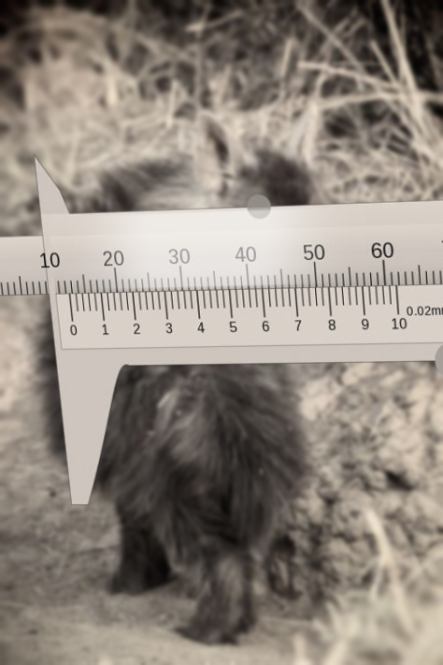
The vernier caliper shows 12.6 mm
